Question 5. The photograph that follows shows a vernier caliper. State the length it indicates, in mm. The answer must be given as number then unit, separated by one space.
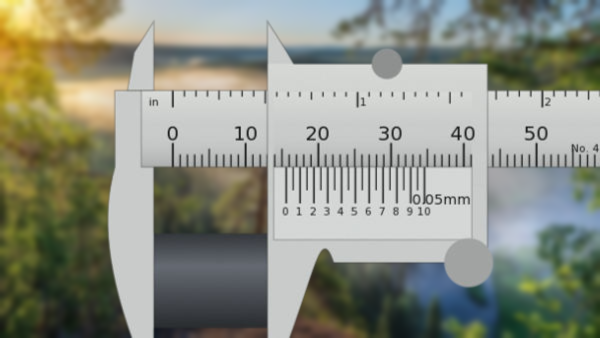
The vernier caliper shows 15.6 mm
